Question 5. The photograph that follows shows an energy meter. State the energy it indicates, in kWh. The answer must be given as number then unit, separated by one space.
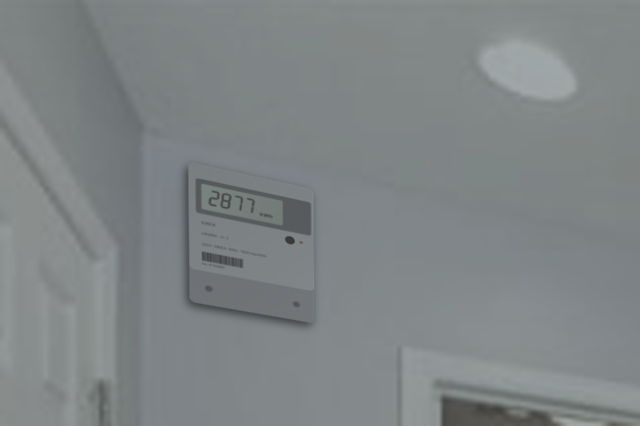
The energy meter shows 2877 kWh
